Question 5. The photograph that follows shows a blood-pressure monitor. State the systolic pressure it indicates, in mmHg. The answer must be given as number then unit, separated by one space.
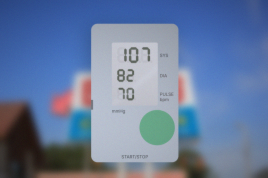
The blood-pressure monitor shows 107 mmHg
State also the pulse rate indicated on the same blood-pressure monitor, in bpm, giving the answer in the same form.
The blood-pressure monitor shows 70 bpm
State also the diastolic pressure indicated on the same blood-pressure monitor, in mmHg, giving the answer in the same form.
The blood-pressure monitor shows 82 mmHg
